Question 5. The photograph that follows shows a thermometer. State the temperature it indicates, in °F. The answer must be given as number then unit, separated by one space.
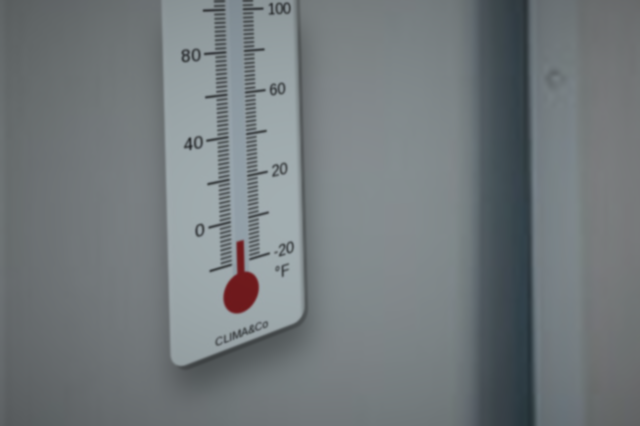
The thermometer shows -10 °F
